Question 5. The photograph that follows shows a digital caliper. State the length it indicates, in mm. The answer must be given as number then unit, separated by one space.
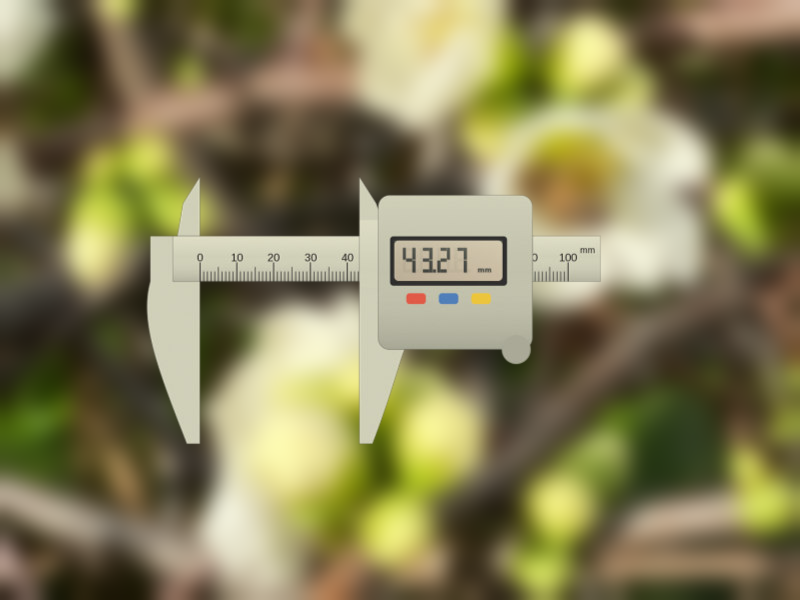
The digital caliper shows 43.27 mm
